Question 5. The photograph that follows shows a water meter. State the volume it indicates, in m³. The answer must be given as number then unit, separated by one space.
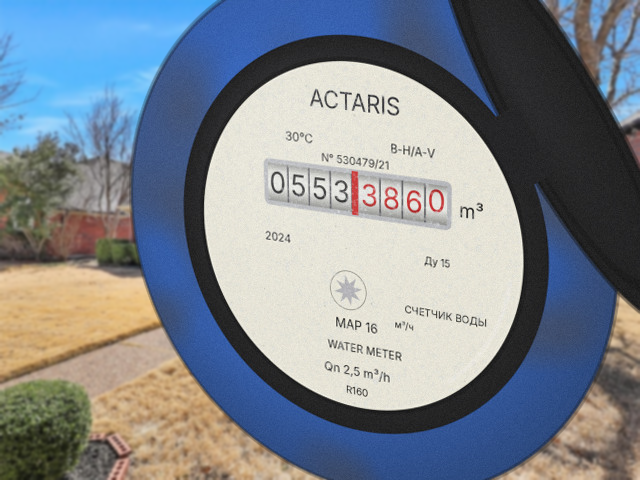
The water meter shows 553.3860 m³
